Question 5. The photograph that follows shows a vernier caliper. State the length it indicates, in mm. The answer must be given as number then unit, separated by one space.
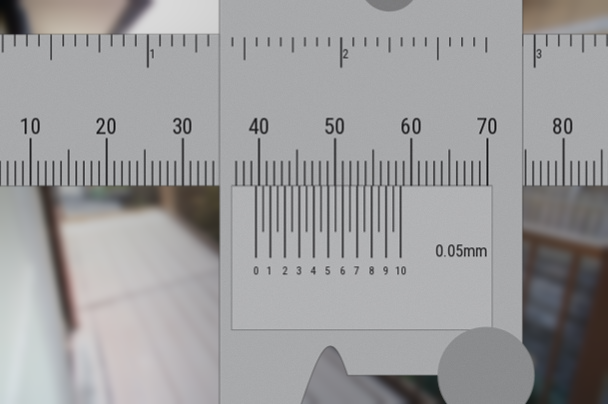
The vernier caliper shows 39.6 mm
